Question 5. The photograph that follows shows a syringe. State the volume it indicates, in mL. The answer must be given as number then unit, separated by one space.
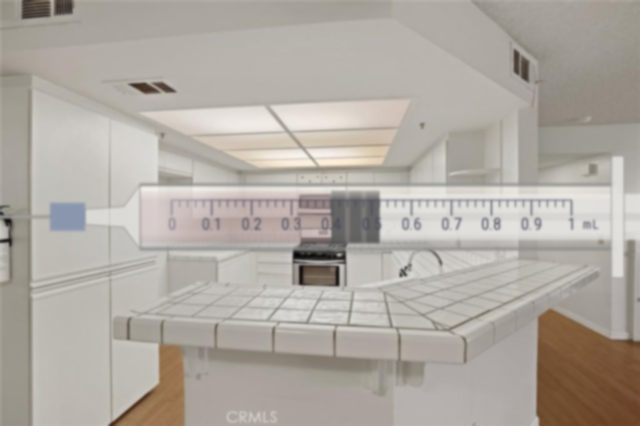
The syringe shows 0.4 mL
